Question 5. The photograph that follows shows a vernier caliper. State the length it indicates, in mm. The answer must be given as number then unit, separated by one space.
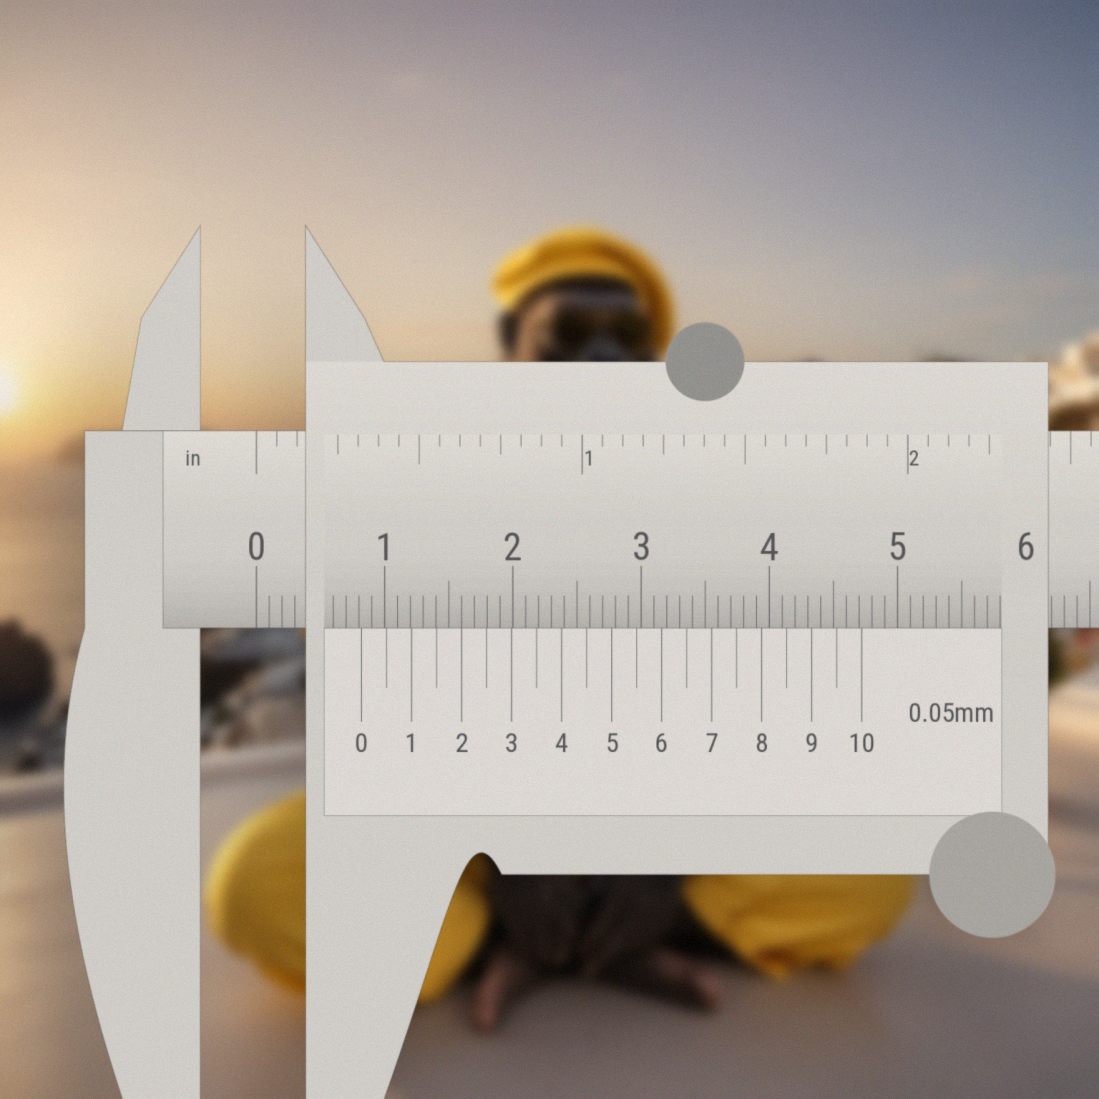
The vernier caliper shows 8.2 mm
